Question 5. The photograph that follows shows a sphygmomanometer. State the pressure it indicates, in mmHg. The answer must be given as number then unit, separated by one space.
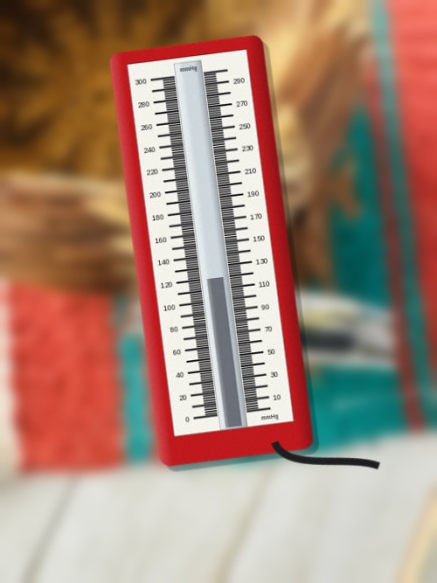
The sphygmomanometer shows 120 mmHg
